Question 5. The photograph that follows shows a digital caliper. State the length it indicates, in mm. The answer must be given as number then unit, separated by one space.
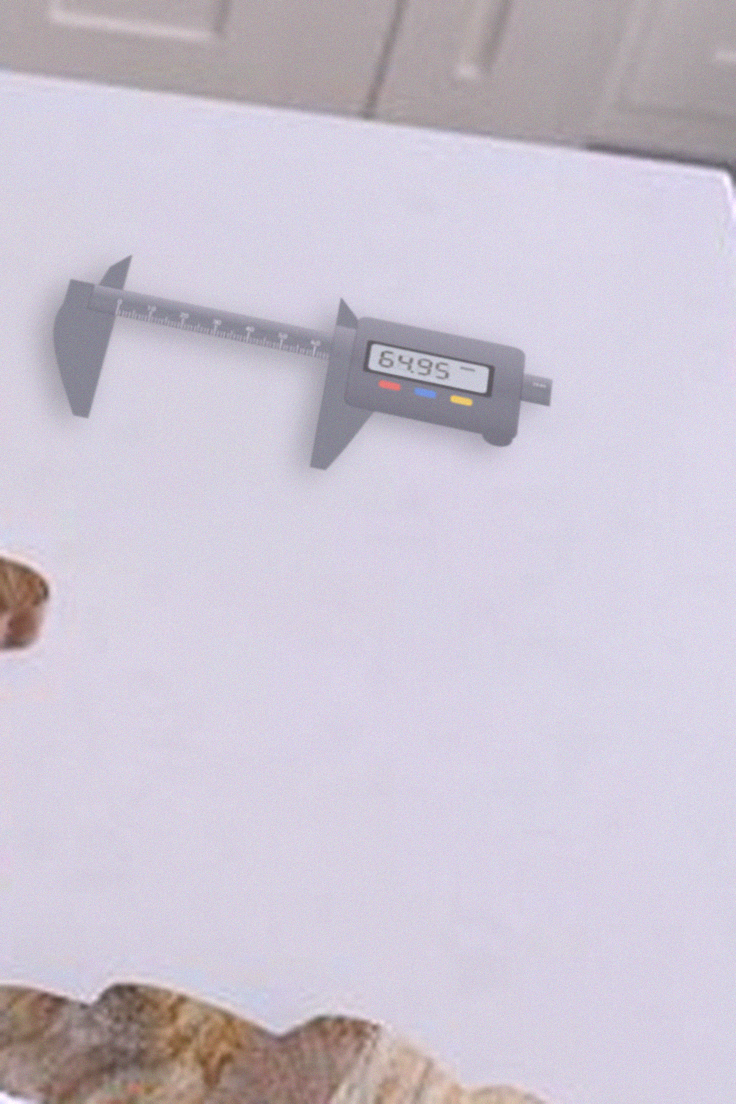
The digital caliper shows 64.95 mm
